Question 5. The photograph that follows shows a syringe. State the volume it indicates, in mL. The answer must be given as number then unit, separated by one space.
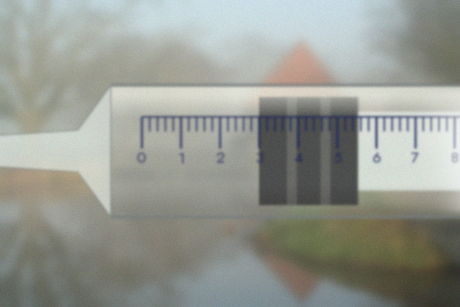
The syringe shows 3 mL
